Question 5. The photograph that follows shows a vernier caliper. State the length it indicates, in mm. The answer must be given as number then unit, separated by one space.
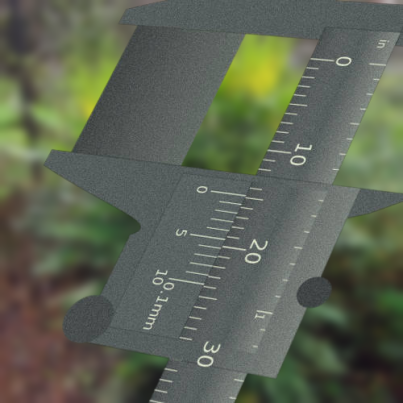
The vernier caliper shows 14.8 mm
